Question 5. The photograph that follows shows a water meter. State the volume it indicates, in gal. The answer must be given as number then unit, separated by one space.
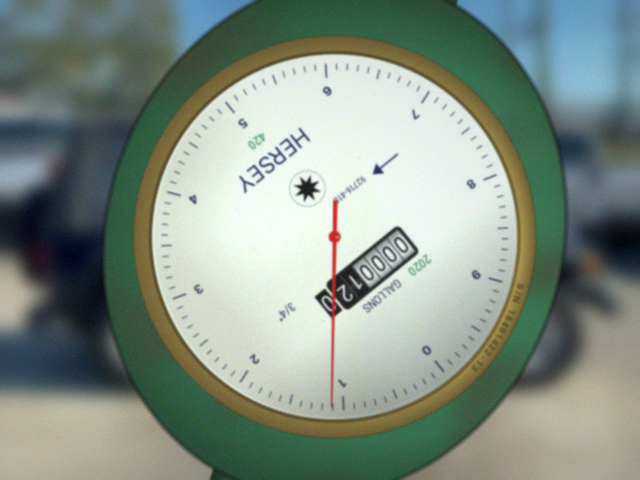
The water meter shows 121.1 gal
